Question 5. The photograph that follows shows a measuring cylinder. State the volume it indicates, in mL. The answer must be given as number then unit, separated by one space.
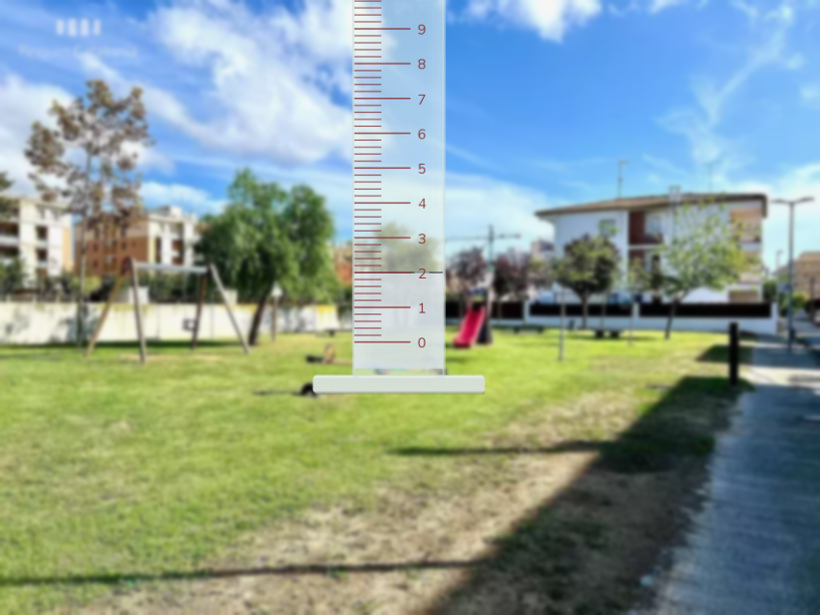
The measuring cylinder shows 2 mL
